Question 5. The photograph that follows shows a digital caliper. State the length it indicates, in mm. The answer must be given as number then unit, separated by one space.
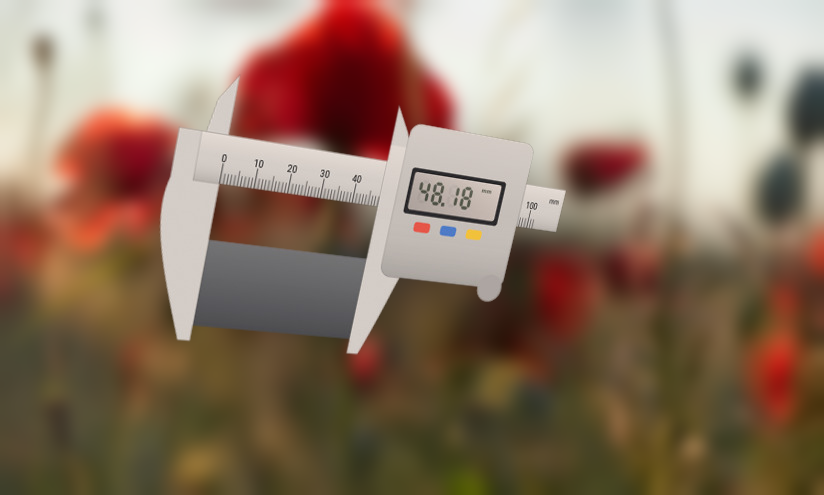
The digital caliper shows 48.18 mm
